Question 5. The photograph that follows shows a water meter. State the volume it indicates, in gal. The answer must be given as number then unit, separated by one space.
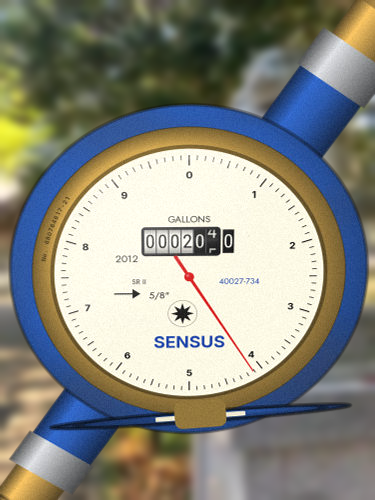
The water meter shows 2044.1 gal
